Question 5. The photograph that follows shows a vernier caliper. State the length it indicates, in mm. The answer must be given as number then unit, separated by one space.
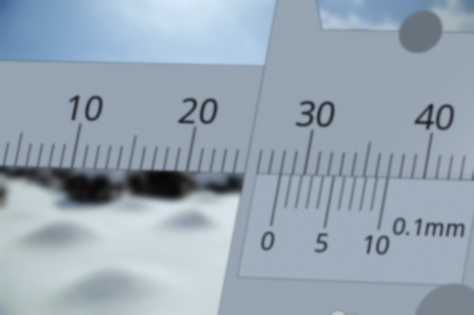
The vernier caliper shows 28.0 mm
